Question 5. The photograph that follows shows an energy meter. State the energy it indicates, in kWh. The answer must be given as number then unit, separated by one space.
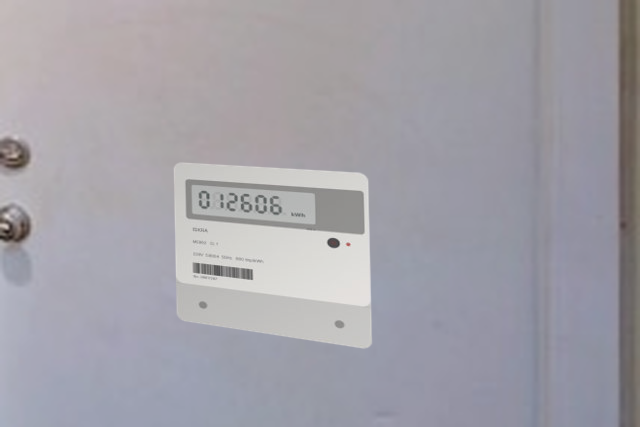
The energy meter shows 12606 kWh
